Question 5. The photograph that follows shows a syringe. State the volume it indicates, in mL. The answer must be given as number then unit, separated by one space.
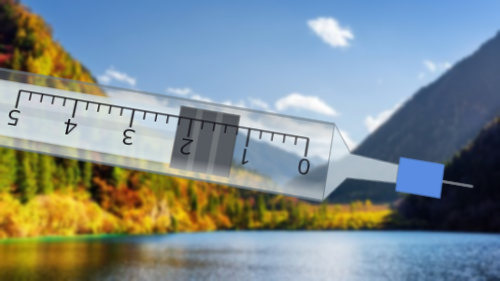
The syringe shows 1.2 mL
